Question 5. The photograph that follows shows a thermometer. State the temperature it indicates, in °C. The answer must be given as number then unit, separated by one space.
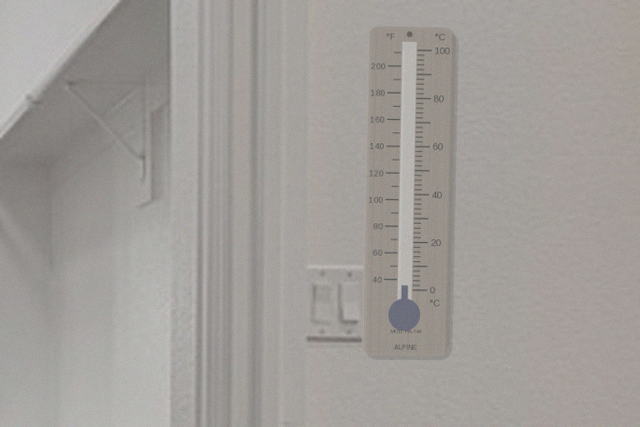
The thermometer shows 2 °C
